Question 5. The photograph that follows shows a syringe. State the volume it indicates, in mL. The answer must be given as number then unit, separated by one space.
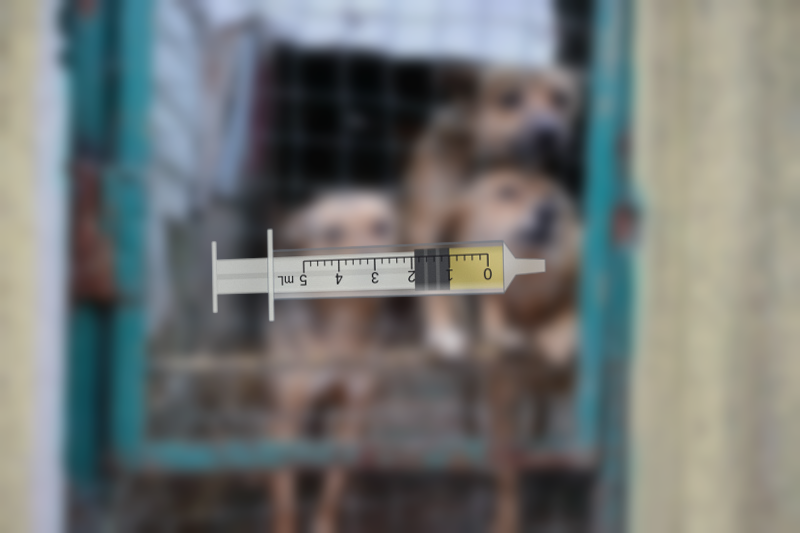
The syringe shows 1 mL
